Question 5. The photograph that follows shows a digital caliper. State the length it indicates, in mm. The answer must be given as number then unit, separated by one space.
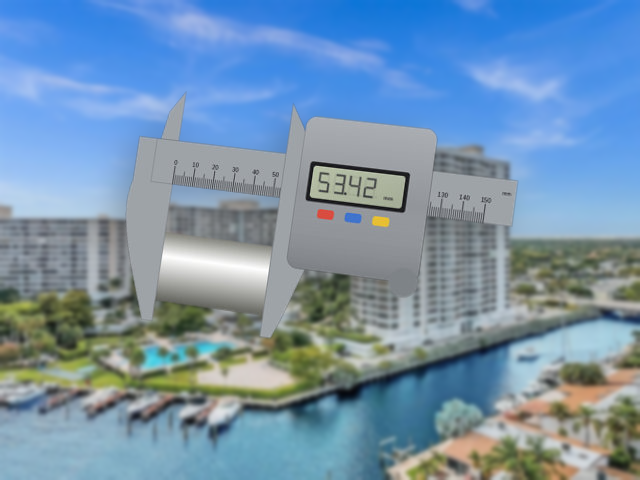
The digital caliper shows 53.42 mm
